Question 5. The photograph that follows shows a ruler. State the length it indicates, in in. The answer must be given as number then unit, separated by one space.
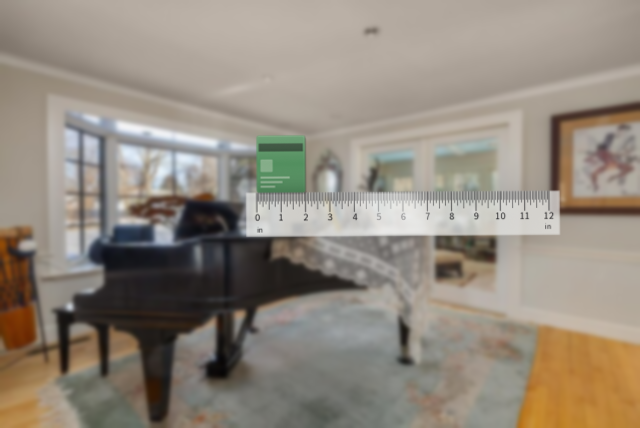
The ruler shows 2 in
